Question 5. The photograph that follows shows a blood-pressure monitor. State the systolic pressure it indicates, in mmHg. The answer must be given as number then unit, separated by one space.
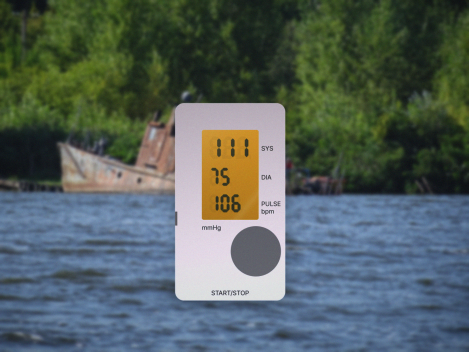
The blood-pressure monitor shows 111 mmHg
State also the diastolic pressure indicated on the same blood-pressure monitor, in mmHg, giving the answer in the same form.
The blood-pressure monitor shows 75 mmHg
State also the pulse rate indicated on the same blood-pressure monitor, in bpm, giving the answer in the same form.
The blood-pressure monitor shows 106 bpm
